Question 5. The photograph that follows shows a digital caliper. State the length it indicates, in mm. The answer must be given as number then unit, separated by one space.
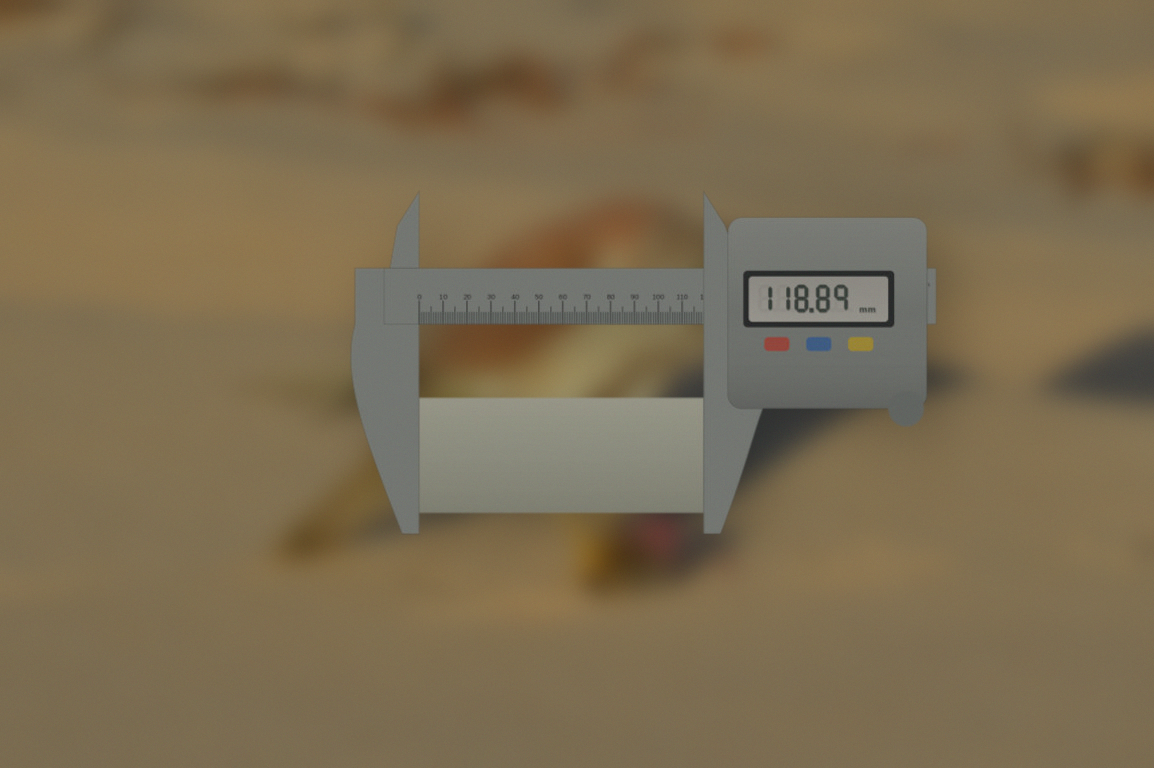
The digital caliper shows 118.89 mm
